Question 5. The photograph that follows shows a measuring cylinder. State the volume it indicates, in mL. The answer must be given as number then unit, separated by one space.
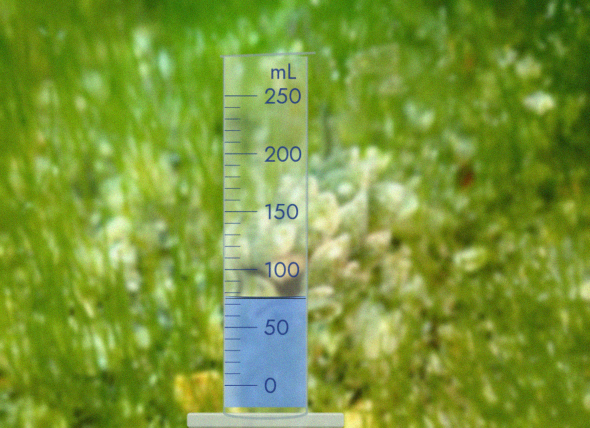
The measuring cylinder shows 75 mL
